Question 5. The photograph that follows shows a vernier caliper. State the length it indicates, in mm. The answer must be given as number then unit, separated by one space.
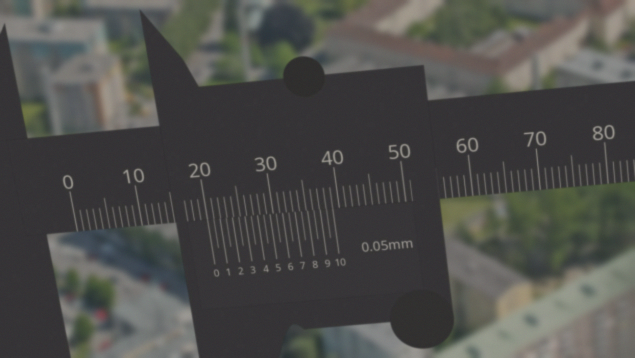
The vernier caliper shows 20.0 mm
